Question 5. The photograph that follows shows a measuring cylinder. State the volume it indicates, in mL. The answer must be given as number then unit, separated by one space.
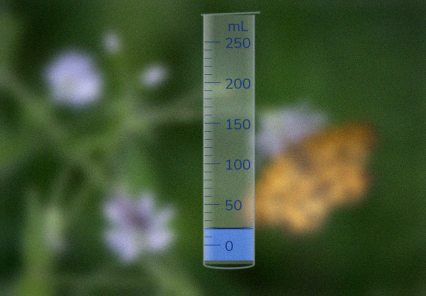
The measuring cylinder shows 20 mL
